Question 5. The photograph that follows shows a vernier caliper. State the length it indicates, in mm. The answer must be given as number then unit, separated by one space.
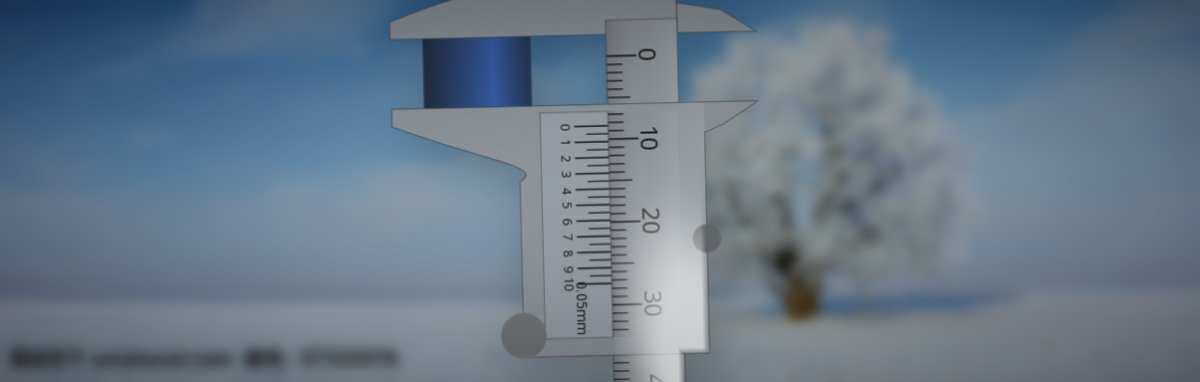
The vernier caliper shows 8.4 mm
